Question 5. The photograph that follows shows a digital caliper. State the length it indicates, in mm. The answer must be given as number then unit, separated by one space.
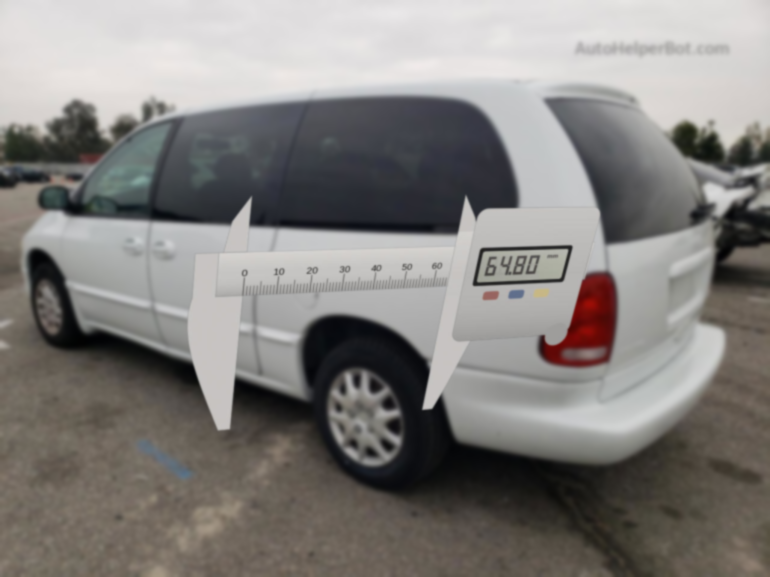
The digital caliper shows 64.80 mm
